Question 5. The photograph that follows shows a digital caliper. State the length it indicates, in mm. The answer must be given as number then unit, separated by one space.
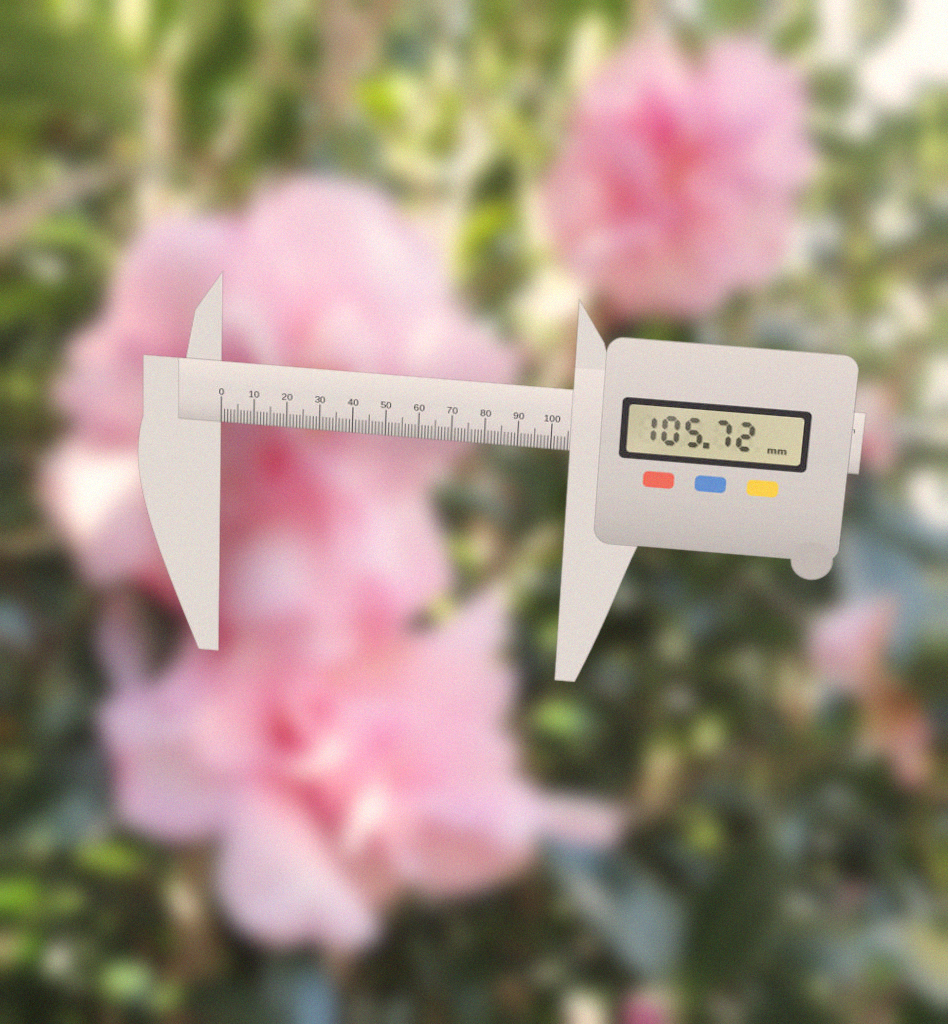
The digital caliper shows 105.72 mm
